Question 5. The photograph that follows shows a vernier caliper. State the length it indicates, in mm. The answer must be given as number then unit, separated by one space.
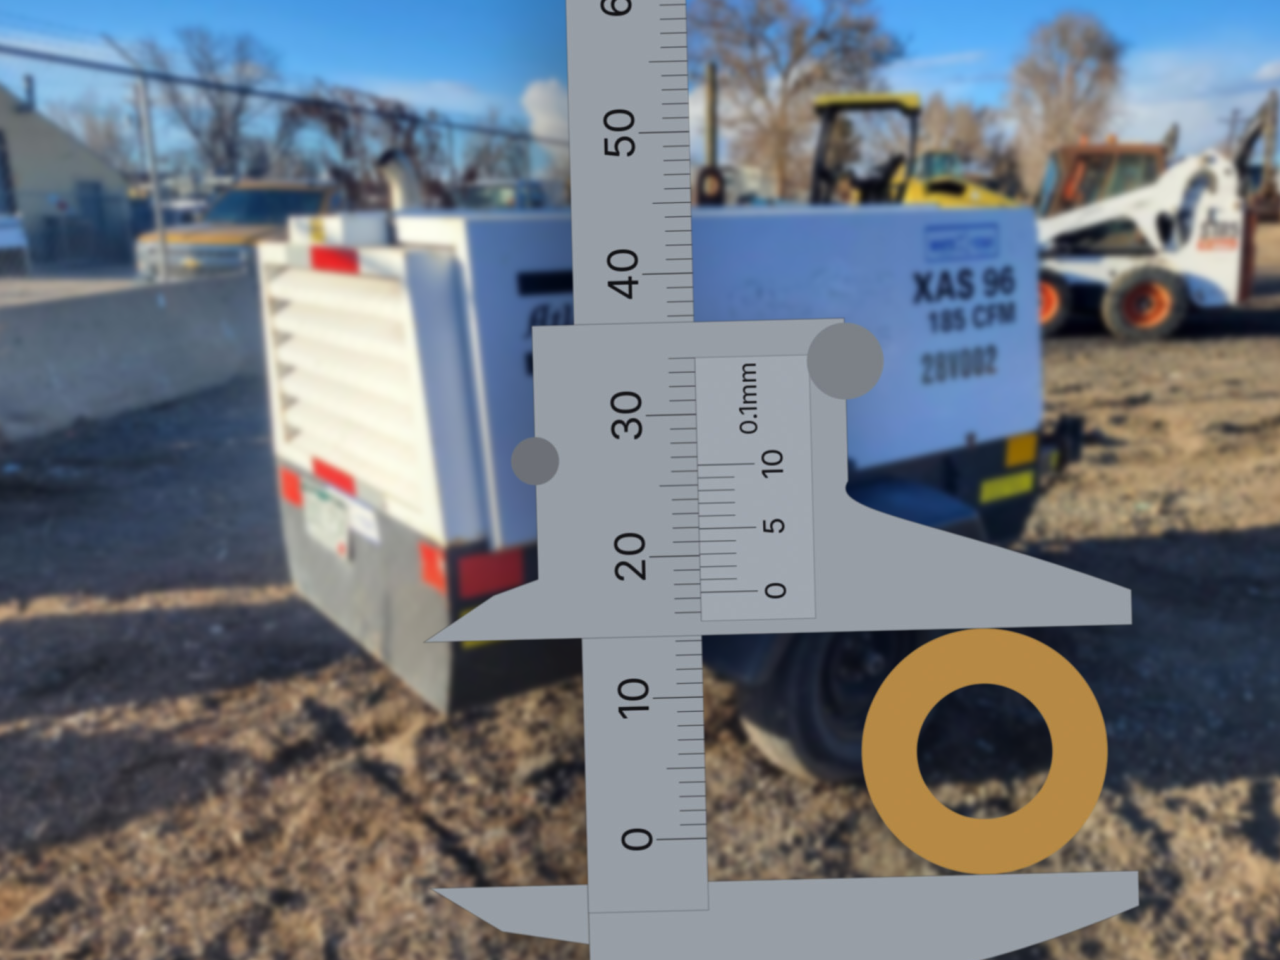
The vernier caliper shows 17.4 mm
